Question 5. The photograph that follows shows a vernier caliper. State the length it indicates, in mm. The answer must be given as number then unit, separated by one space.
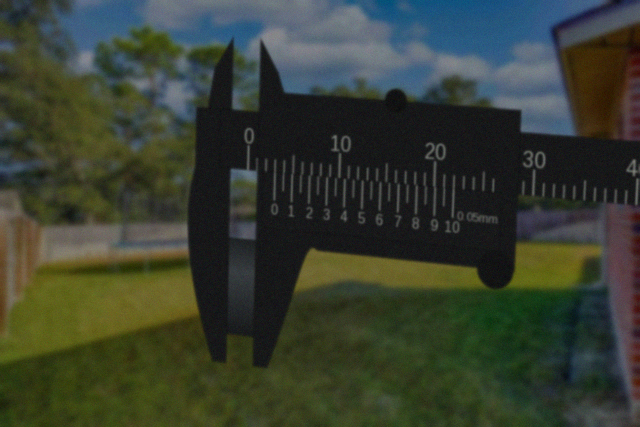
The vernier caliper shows 3.0 mm
